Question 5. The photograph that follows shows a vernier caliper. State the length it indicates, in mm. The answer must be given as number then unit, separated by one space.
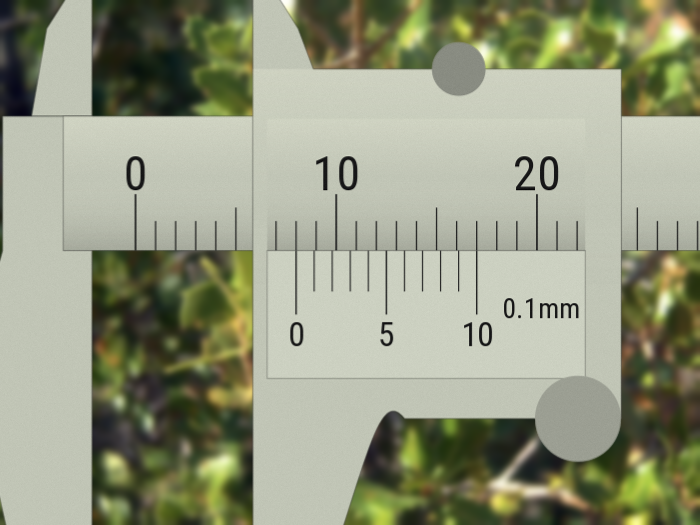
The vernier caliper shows 8.0 mm
